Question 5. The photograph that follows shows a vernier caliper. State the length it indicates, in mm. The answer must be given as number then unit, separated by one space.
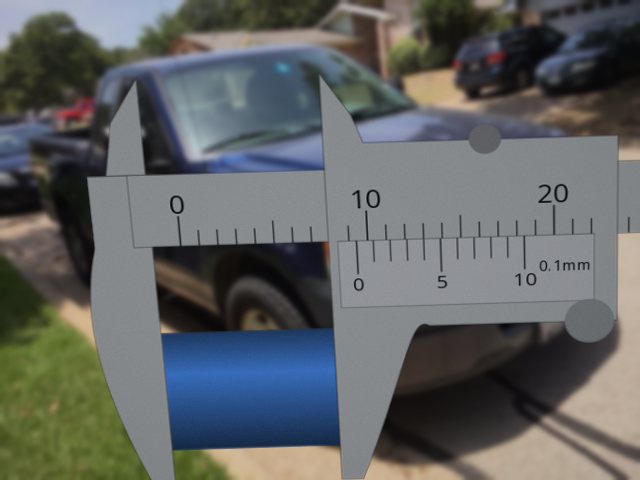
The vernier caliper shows 9.4 mm
